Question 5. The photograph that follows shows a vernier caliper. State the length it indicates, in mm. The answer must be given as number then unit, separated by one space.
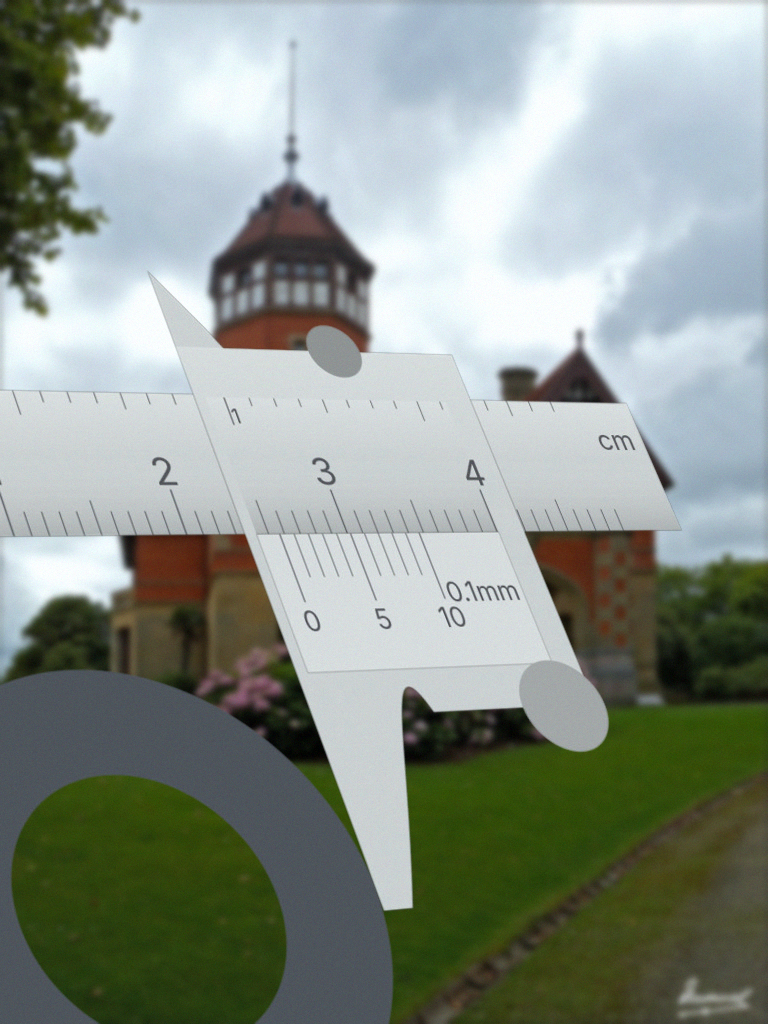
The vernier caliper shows 25.7 mm
